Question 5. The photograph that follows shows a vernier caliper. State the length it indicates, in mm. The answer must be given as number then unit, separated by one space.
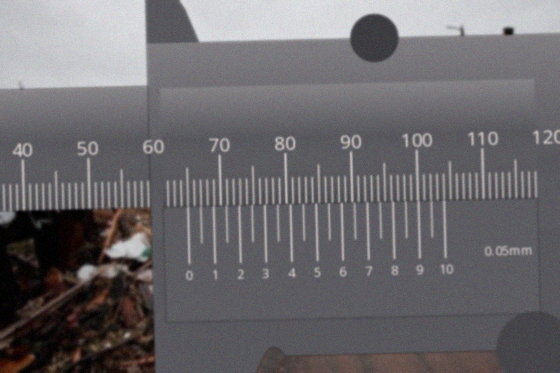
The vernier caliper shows 65.0 mm
